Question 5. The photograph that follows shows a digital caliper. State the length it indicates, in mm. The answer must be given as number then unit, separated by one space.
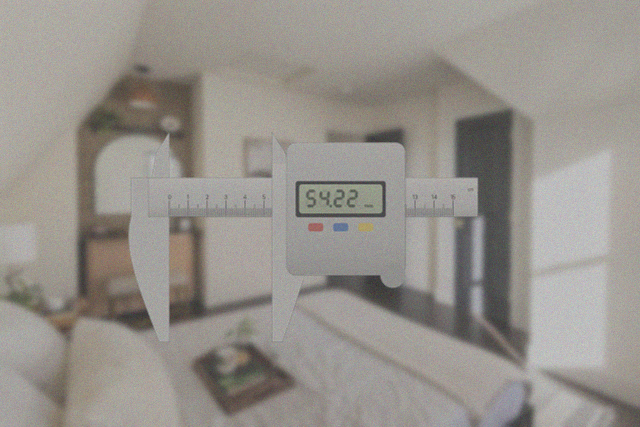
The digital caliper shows 54.22 mm
